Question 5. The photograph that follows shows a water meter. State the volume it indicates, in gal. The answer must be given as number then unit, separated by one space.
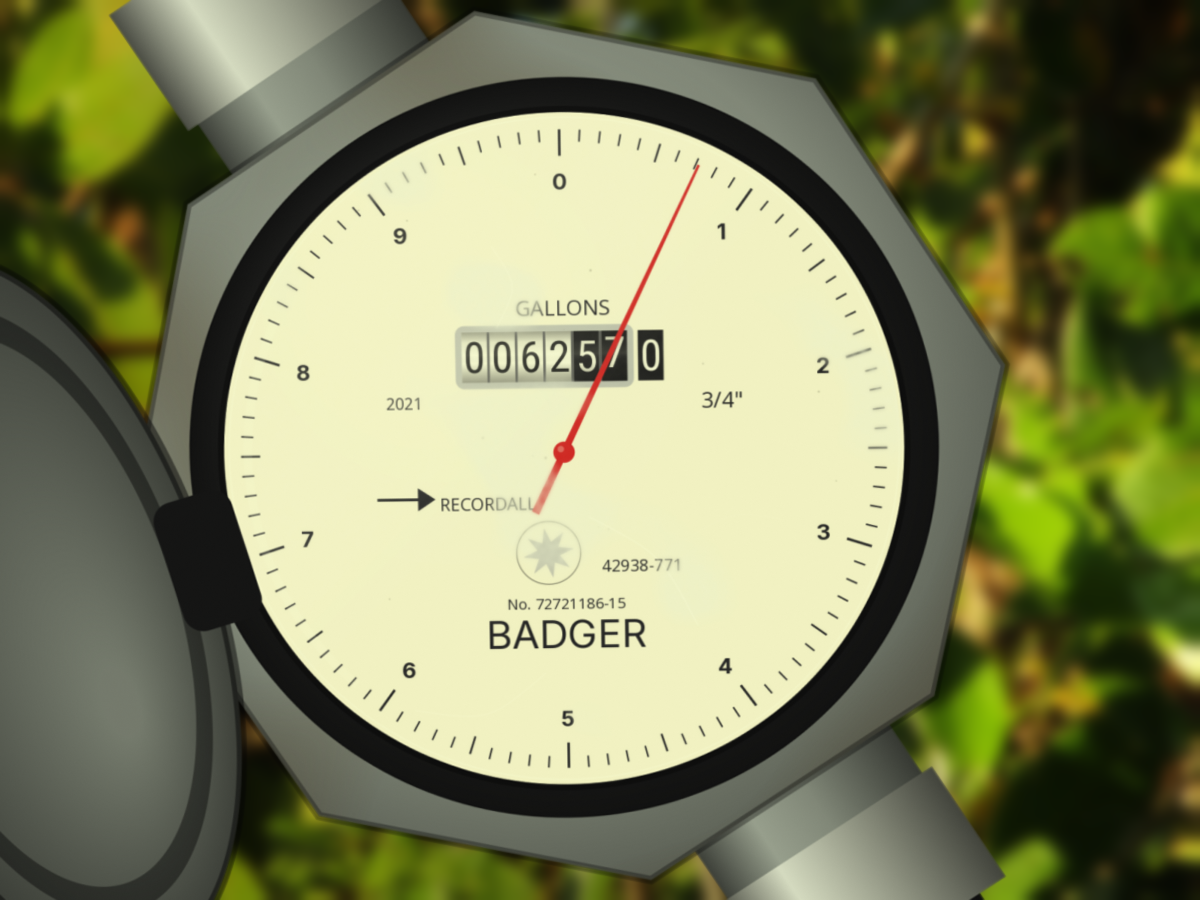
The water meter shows 62570.7 gal
